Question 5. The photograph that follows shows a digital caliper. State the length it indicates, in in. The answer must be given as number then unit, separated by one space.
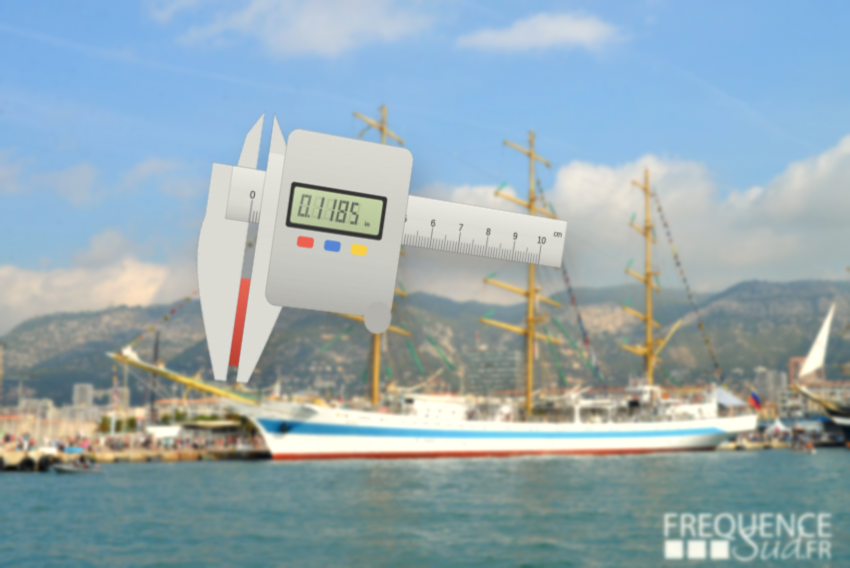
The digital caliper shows 0.1185 in
